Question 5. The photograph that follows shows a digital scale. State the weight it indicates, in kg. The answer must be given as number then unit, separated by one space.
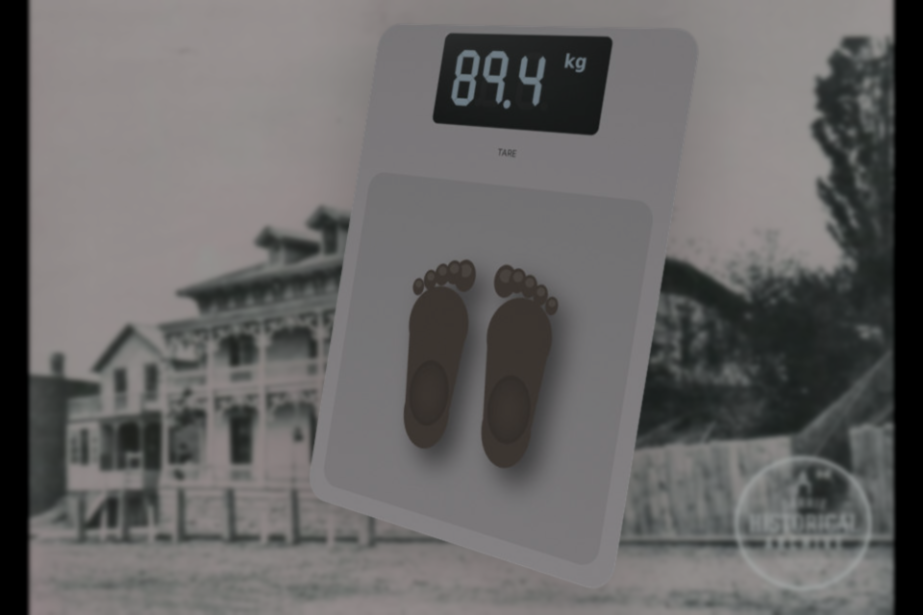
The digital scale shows 89.4 kg
